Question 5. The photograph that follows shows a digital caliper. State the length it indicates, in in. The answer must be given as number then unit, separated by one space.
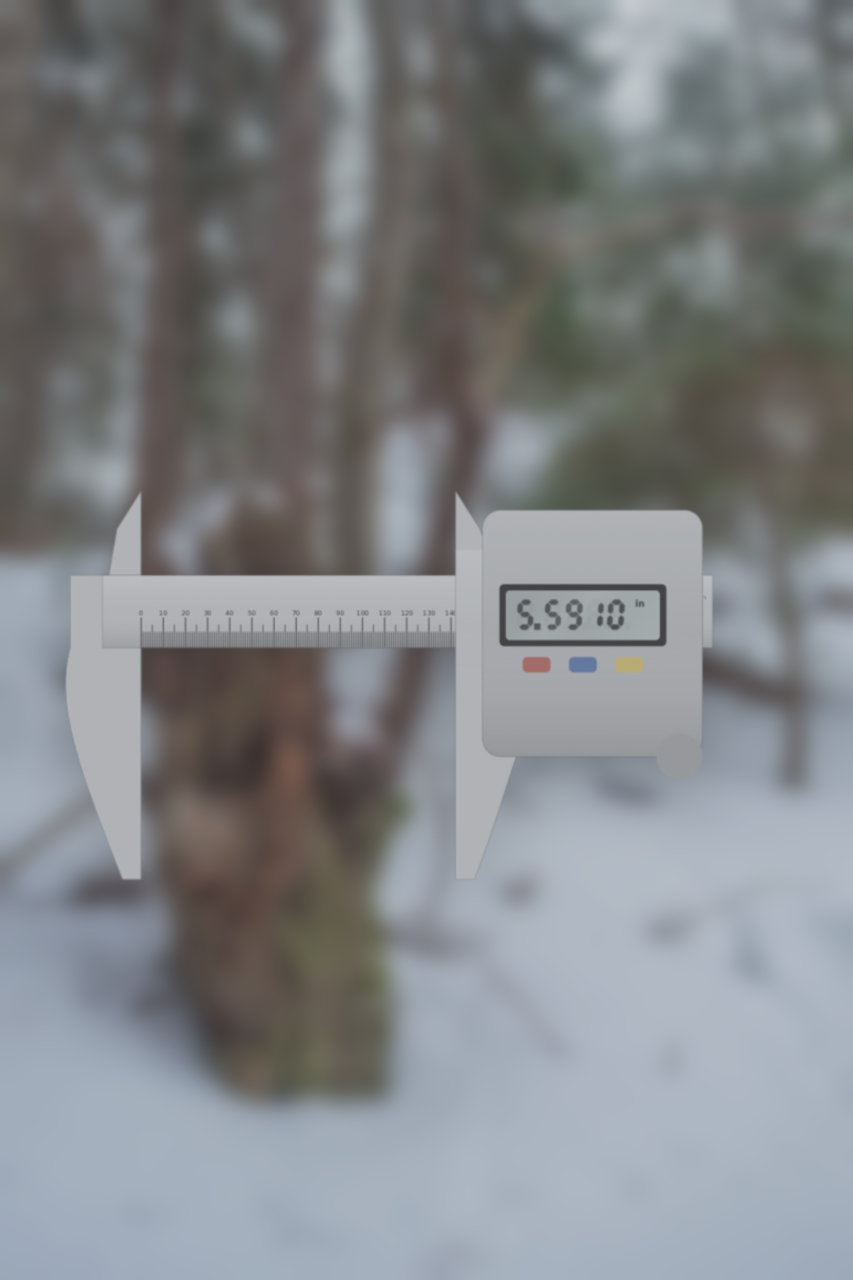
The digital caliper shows 5.5910 in
